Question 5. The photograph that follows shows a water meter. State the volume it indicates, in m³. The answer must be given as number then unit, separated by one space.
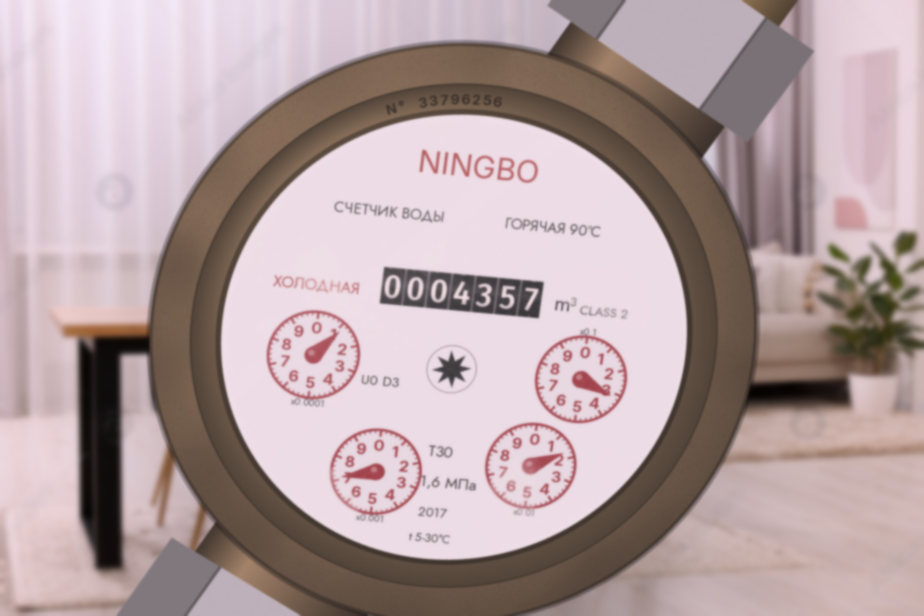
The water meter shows 4357.3171 m³
